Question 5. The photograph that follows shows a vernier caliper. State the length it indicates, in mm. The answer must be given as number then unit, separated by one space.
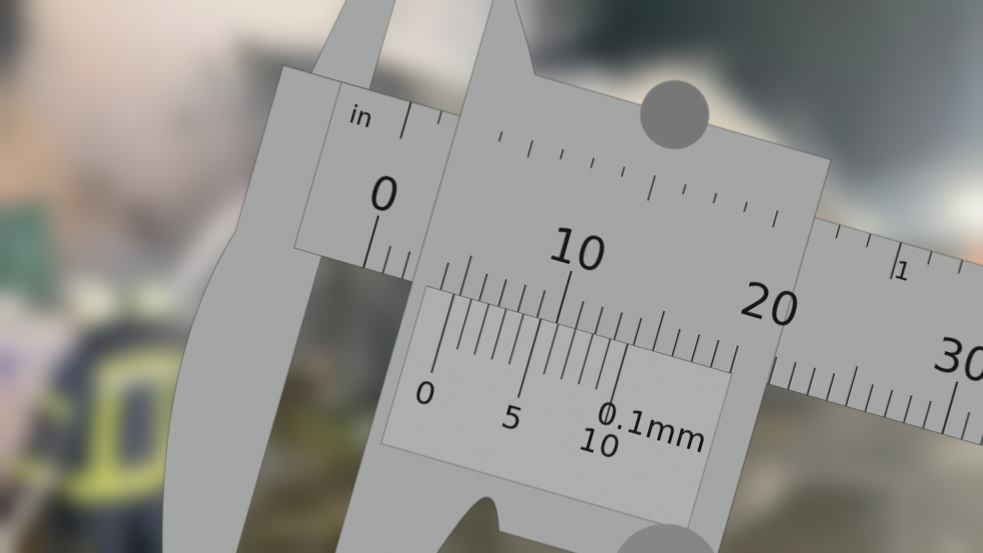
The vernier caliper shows 4.7 mm
